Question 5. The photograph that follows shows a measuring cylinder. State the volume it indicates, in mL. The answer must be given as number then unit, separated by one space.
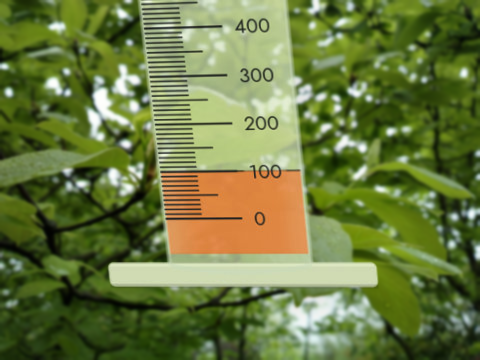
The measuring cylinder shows 100 mL
